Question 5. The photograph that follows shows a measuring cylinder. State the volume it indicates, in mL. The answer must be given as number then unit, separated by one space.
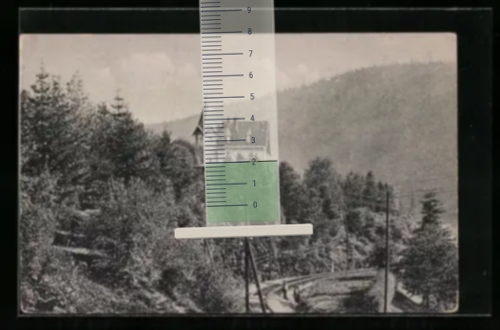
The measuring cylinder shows 2 mL
